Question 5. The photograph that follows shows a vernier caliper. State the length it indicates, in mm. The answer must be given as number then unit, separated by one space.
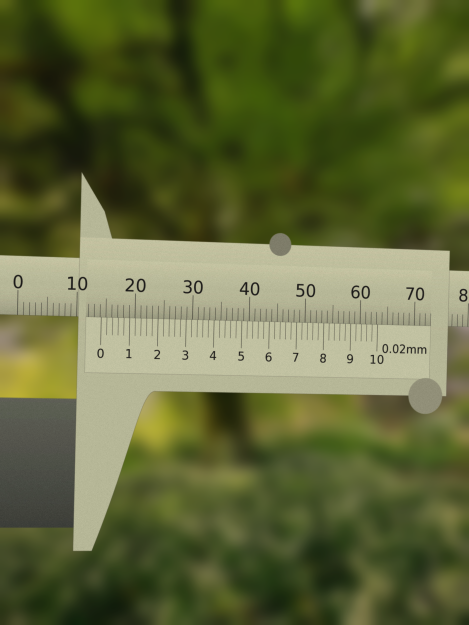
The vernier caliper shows 14.2 mm
